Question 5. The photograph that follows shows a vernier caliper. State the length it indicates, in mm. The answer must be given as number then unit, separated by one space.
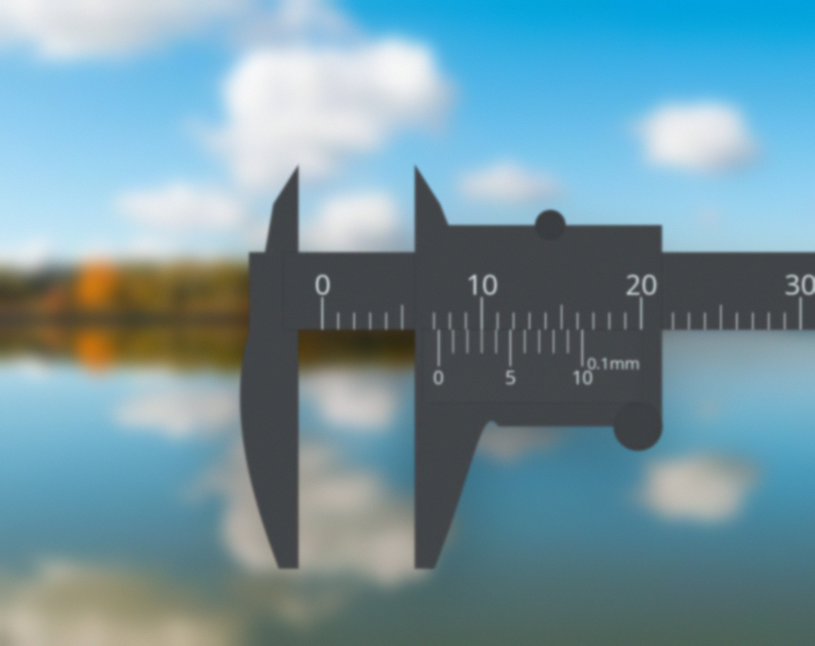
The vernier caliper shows 7.3 mm
